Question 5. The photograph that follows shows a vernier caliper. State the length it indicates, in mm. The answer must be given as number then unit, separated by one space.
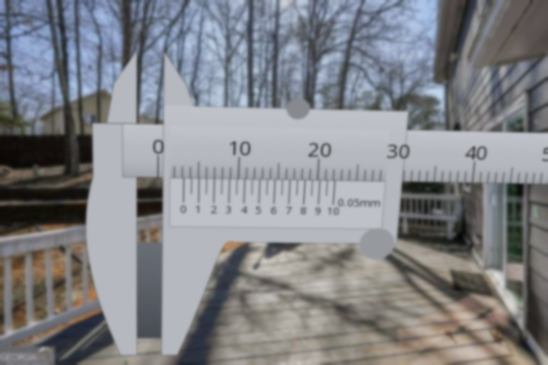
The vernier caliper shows 3.2 mm
